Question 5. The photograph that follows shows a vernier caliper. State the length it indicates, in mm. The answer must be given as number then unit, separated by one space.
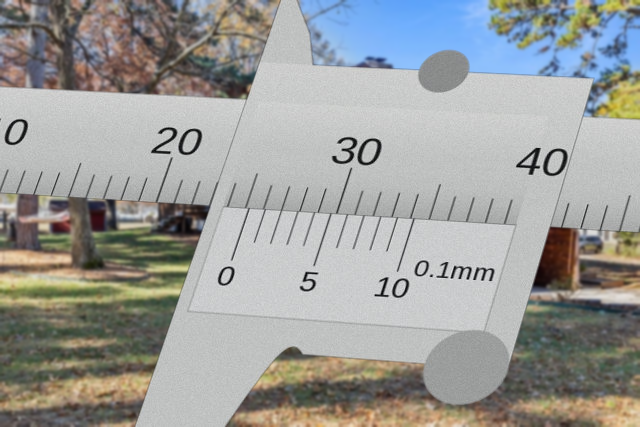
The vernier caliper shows 25.2 mm
